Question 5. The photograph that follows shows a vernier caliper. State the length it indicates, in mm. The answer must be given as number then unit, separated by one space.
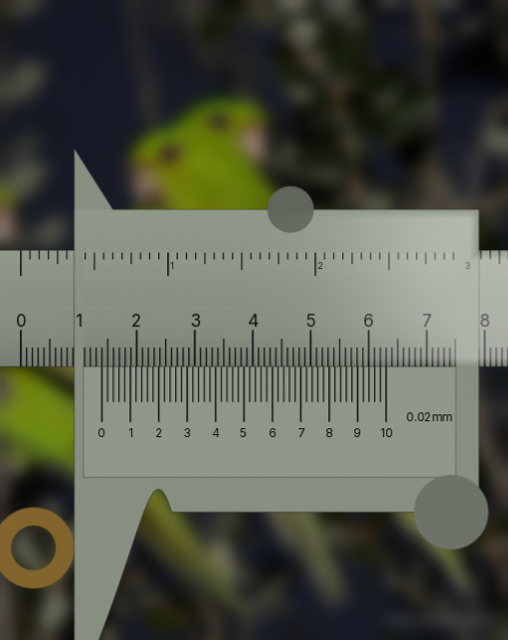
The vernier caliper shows 14.0 mm
